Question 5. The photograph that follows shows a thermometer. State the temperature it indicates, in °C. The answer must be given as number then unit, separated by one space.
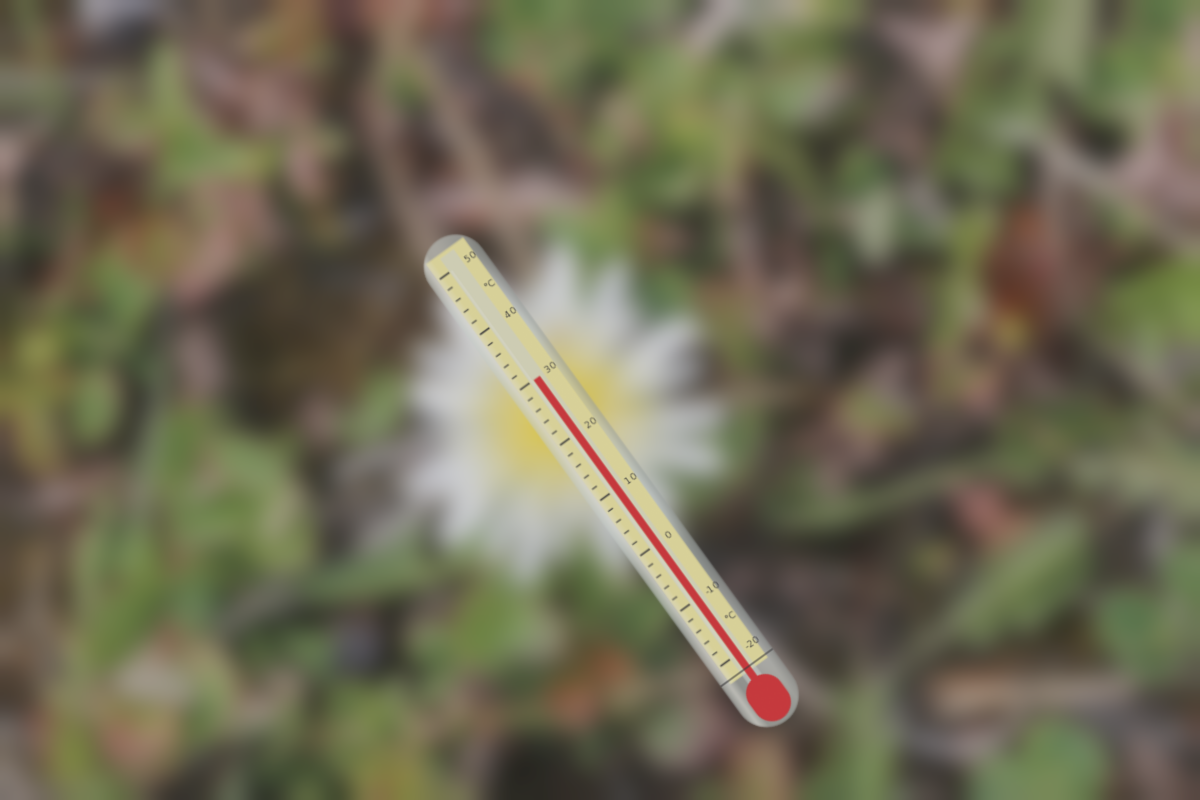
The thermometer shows 30 °C
